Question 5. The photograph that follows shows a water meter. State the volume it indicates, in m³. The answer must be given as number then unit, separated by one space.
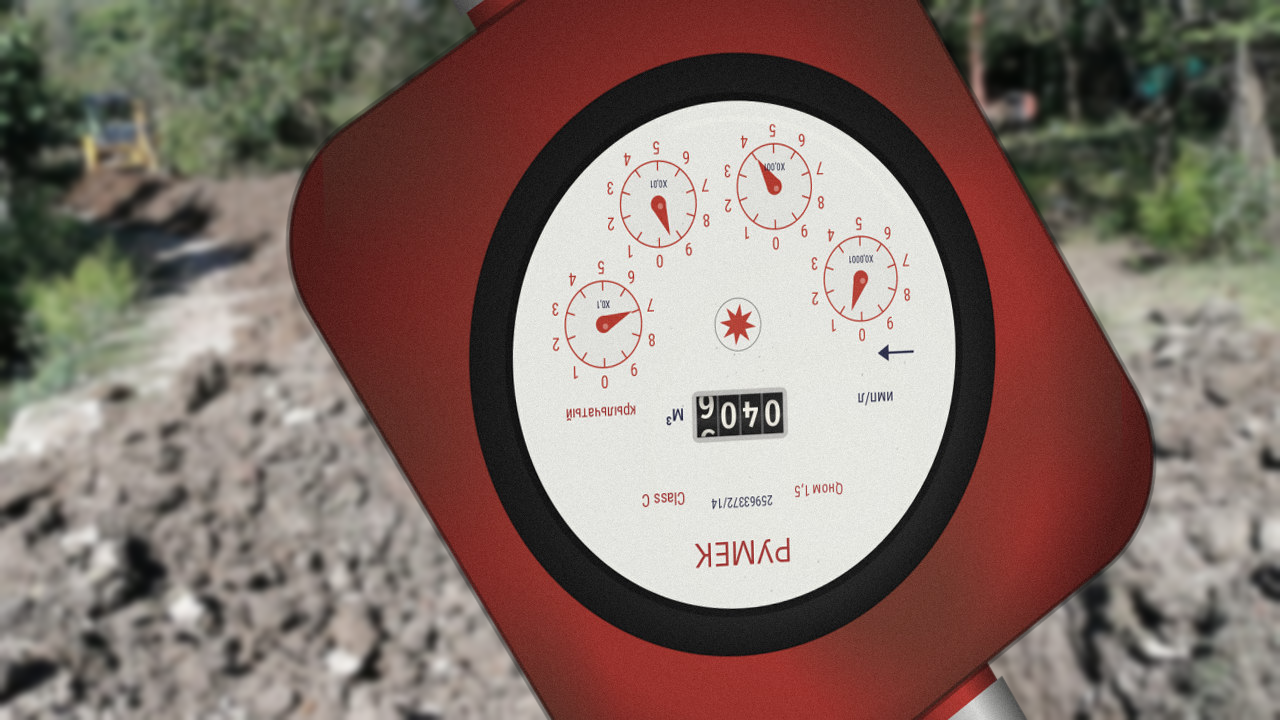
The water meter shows 405.6940 m³
